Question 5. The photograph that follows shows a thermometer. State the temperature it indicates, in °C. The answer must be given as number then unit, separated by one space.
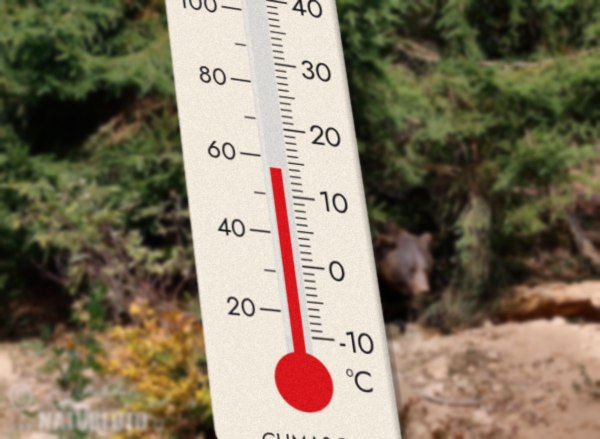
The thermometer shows 14 °C
